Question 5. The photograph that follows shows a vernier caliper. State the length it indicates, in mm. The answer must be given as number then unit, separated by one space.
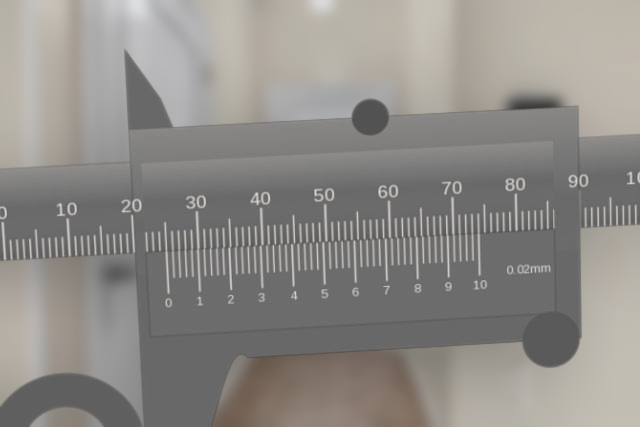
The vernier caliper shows 25.0 mm
